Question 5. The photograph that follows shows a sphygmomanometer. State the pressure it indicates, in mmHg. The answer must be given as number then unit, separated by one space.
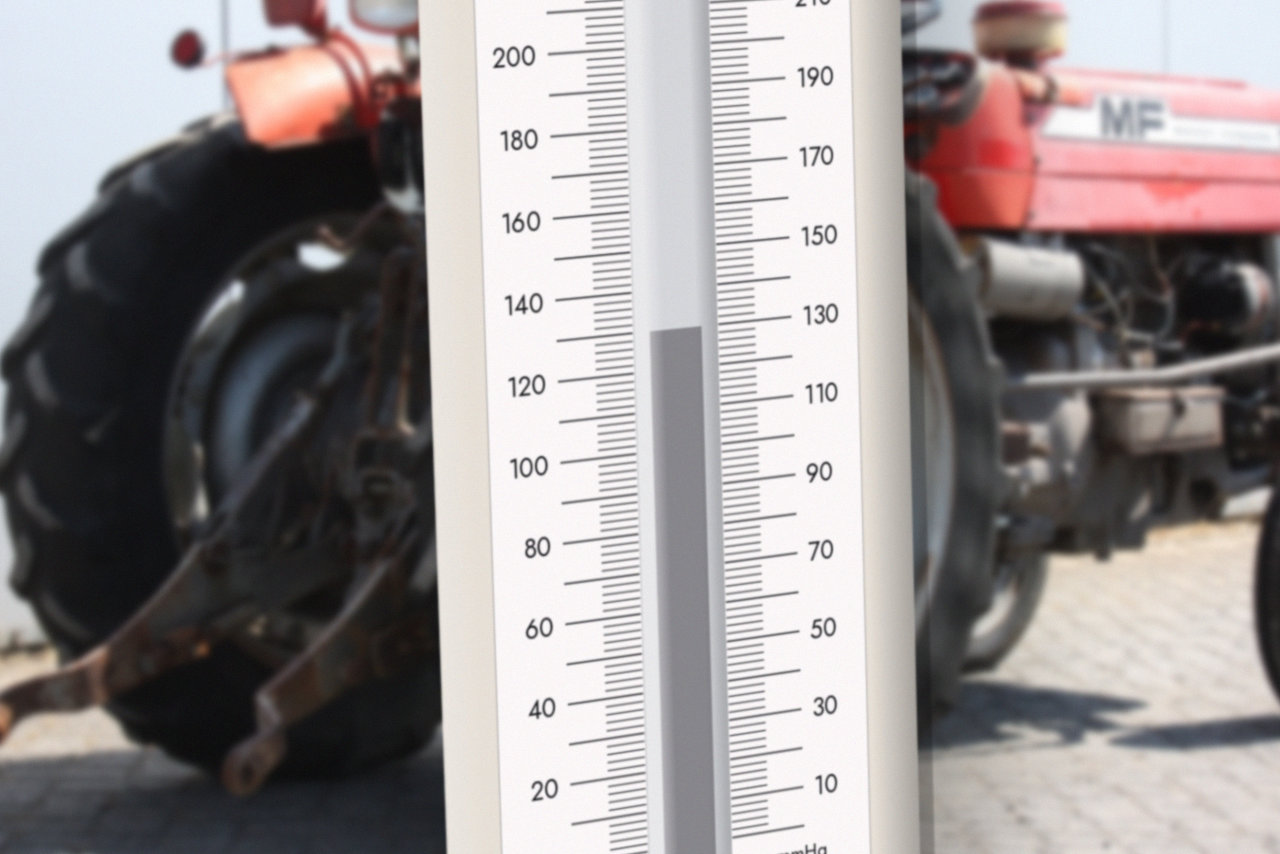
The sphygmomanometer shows 130 mmHg
